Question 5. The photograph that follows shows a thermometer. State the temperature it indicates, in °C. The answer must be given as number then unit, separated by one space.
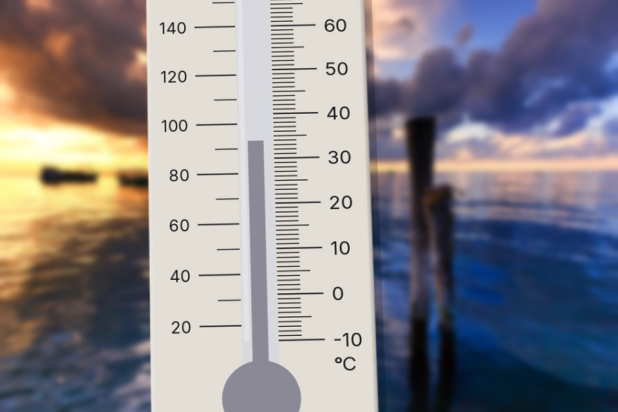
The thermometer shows 34 °C
